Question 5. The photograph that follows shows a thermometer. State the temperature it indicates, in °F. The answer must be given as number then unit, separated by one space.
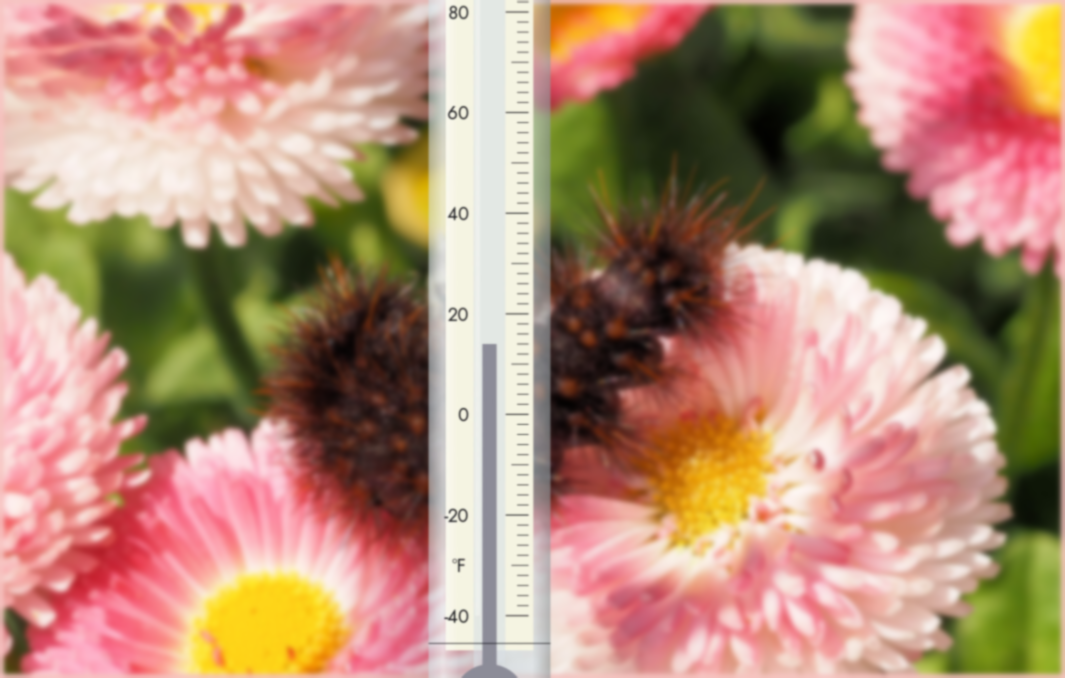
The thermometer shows 14 °F
